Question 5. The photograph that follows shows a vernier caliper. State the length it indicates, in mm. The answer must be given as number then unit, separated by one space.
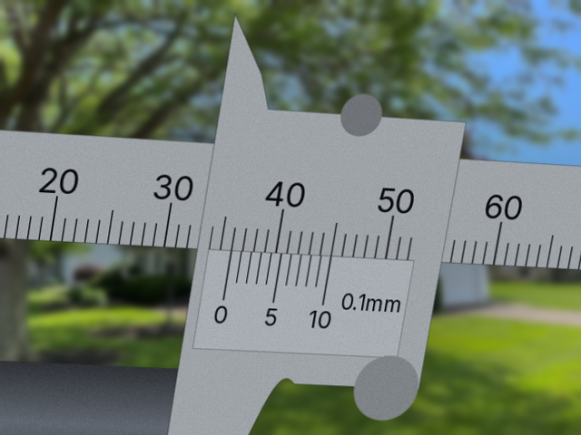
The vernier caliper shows 36.0 mm
